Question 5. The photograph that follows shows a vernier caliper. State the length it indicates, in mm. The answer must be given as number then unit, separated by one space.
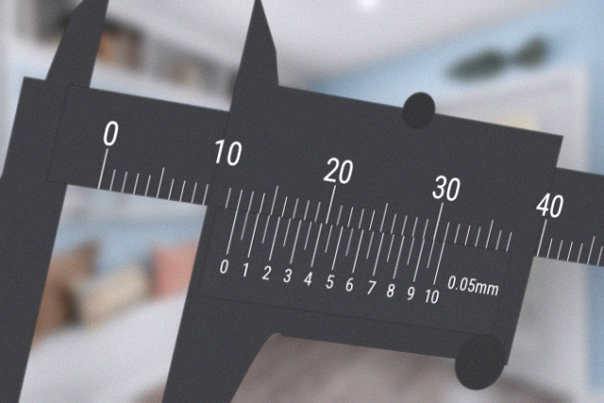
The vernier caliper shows 12.0 mm
